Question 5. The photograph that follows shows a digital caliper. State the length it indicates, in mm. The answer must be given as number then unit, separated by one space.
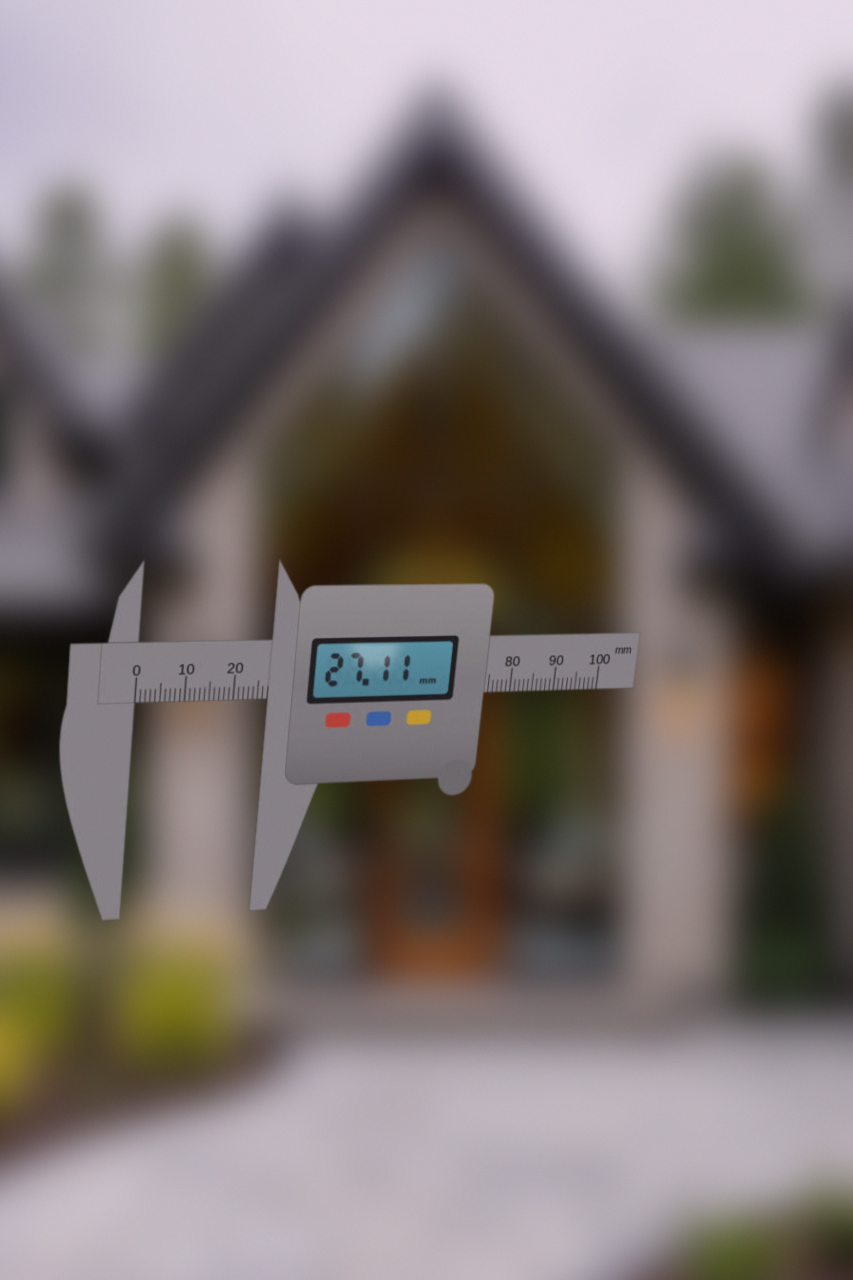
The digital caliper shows 27.11 mm
